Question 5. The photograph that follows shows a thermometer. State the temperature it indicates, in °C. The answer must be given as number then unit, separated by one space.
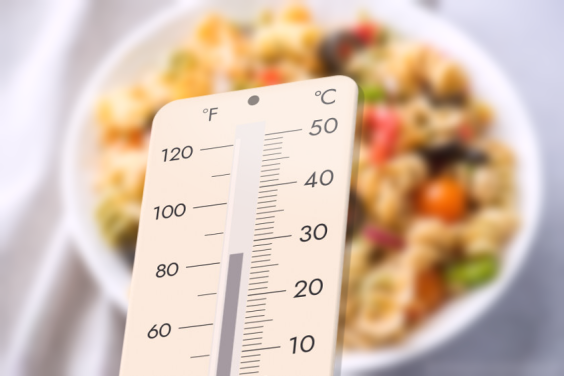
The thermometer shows 28 °C
